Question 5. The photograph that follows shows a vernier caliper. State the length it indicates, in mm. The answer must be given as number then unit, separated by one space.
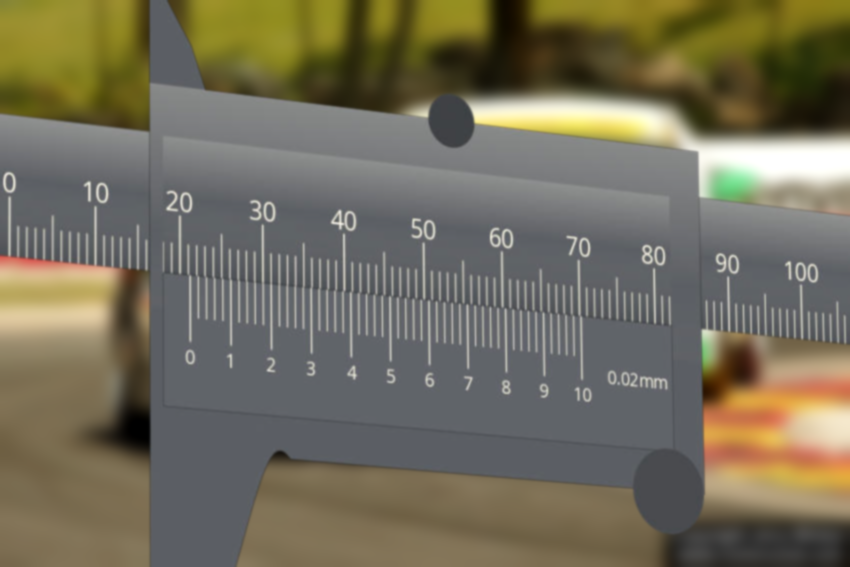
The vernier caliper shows 21.2 mm
